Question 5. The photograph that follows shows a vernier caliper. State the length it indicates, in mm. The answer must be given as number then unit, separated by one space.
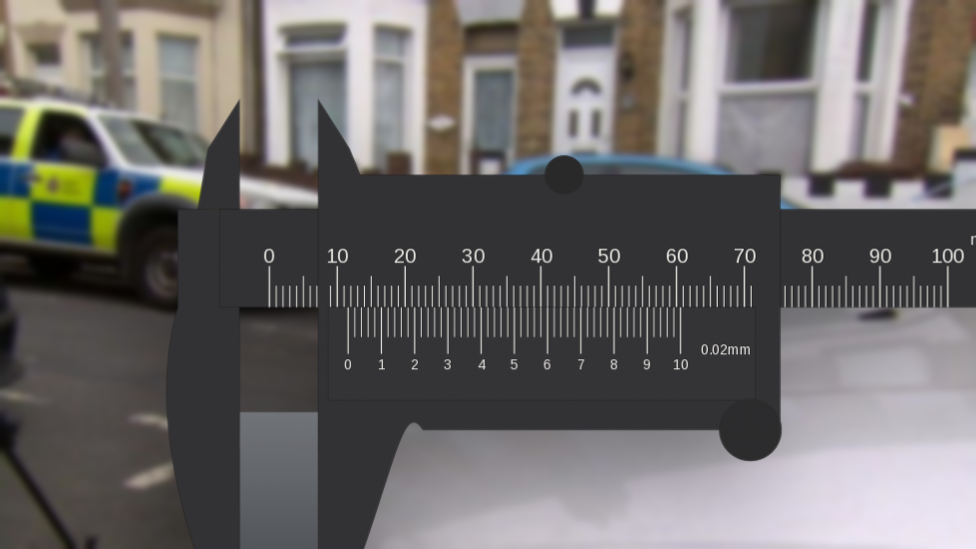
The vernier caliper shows 11.6 mm
